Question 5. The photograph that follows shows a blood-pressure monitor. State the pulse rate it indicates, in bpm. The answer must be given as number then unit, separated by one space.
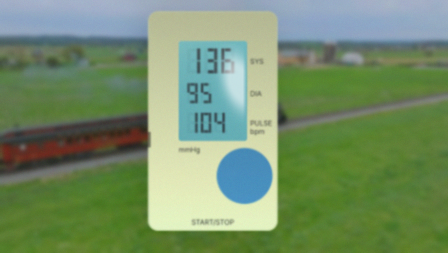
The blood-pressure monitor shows 104 bpm
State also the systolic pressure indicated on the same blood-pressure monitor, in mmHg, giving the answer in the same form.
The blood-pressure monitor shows 136 mmHg
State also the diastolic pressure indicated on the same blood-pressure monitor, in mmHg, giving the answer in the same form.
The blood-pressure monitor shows 95 mmHg
